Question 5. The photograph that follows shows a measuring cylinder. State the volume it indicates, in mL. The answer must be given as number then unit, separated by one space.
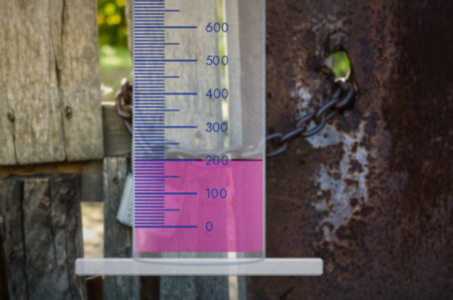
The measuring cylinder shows 200 mL
